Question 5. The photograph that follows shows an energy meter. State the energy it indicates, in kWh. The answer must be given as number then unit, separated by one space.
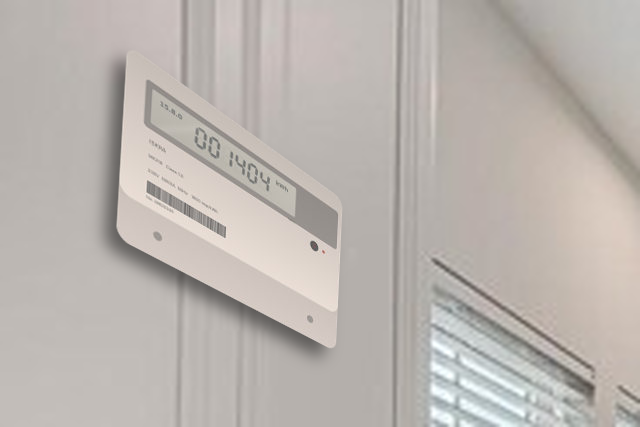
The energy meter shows 1404 kWh
